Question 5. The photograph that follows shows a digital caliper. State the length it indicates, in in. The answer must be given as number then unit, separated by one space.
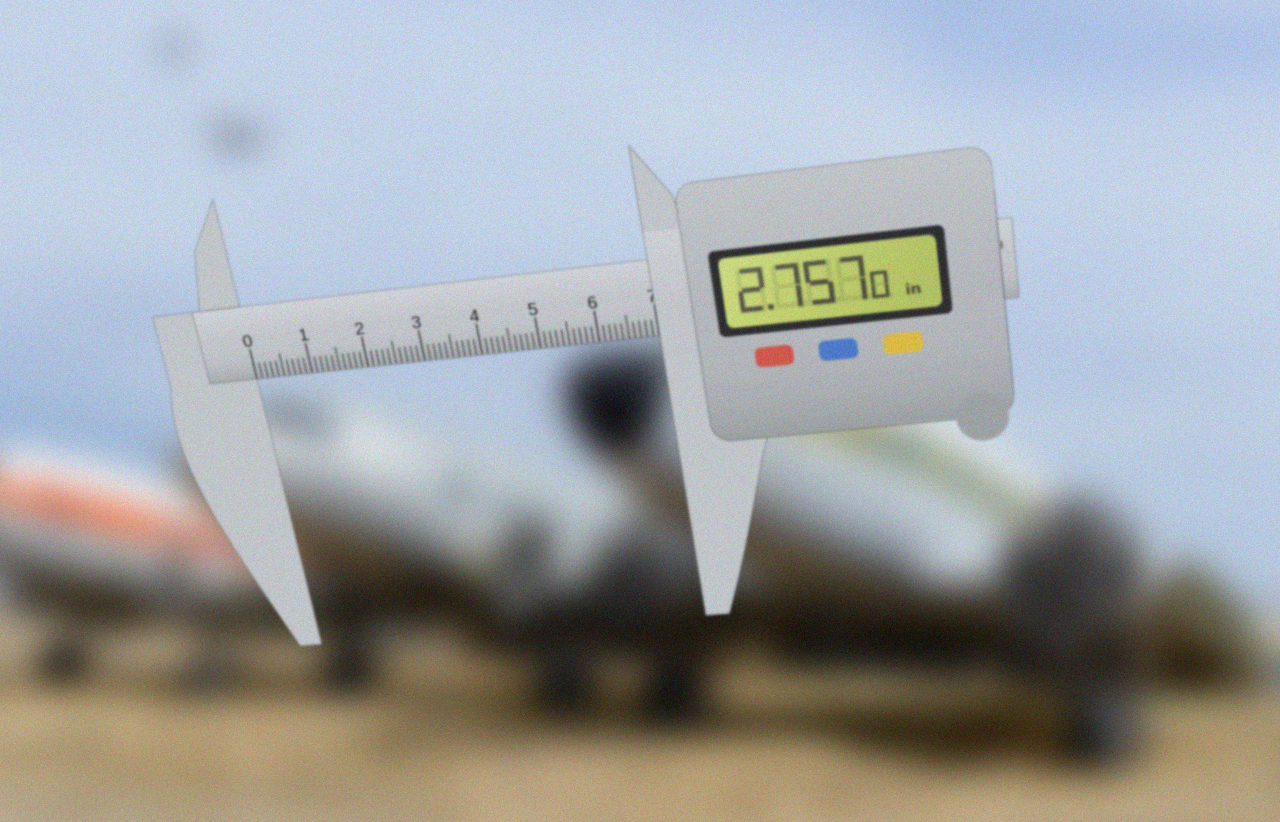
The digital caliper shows 2.7570 in
